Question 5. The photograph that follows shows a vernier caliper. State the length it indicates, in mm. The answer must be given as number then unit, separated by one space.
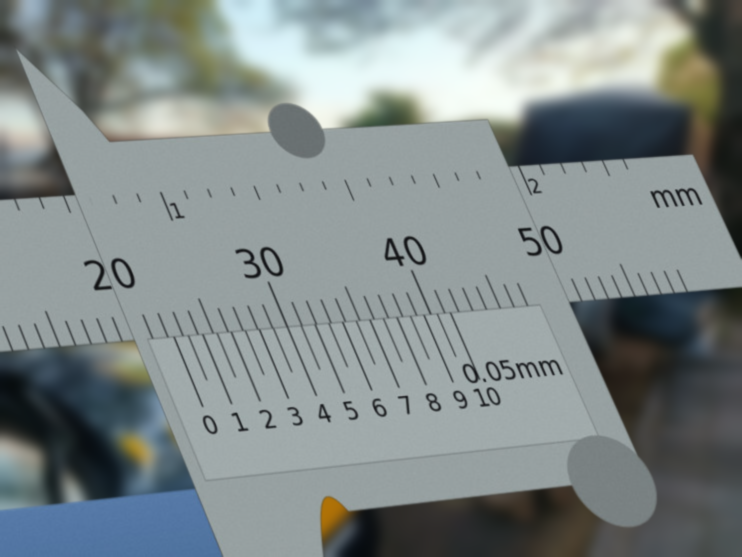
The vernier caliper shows 22.4 mm
